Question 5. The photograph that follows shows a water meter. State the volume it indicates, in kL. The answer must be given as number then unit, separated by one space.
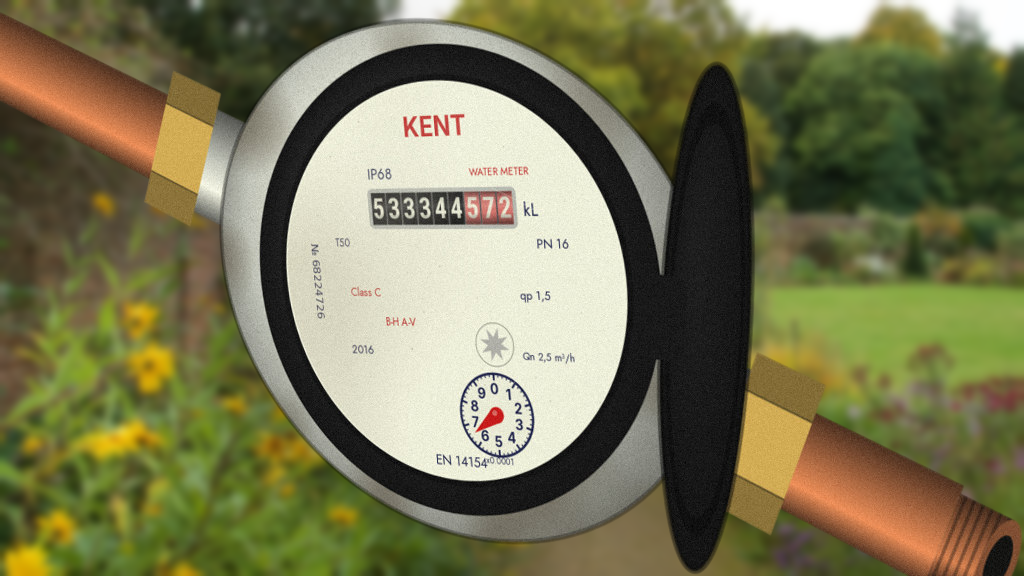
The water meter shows 533344.5726 kL
